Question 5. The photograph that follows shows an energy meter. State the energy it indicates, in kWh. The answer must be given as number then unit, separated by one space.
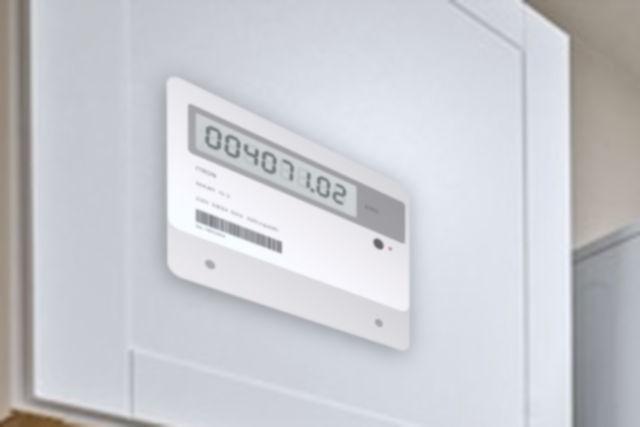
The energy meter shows 4071.02 kWh
